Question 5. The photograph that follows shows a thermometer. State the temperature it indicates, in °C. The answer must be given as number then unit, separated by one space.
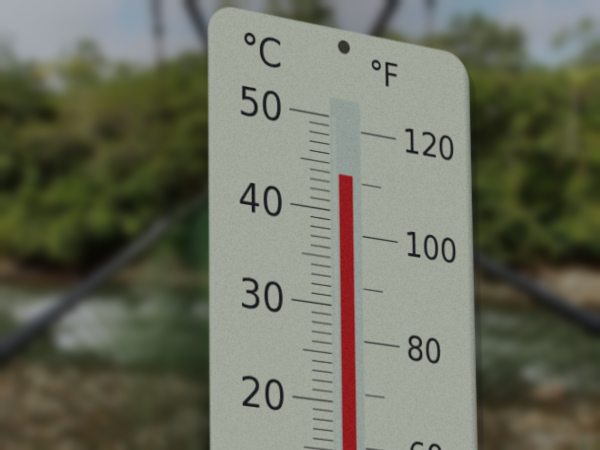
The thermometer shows 44 °C
